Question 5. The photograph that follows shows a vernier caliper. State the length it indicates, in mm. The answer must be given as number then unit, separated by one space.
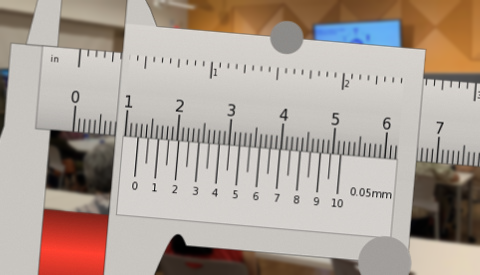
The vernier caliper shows 12.5 mm
